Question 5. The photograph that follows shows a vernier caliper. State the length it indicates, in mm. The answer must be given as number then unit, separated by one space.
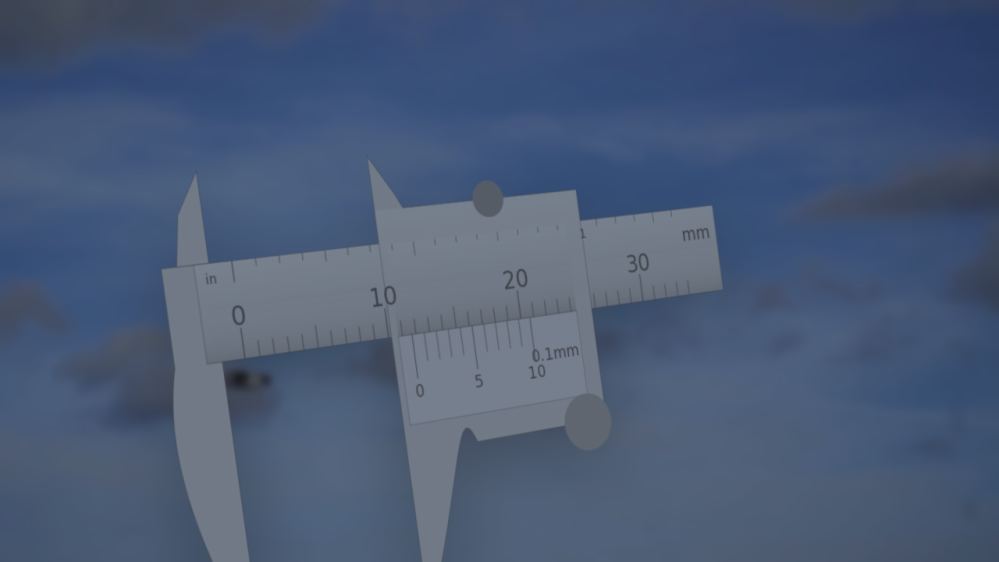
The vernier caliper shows 11.7 mm
